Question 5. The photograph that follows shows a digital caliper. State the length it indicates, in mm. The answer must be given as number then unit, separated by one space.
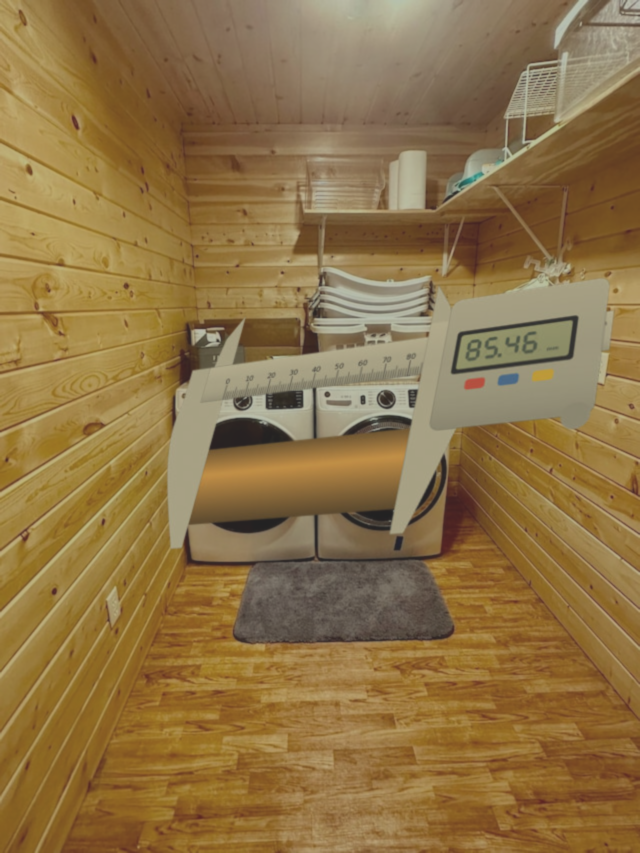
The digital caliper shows 85.46 mm
